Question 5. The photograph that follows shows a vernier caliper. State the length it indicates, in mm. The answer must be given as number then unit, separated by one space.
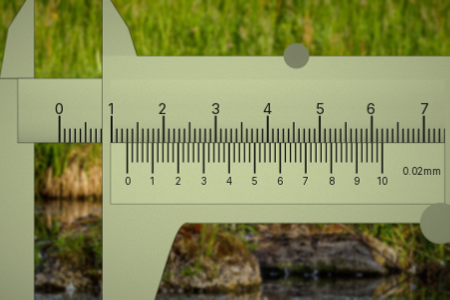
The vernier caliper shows 13.0 mm
